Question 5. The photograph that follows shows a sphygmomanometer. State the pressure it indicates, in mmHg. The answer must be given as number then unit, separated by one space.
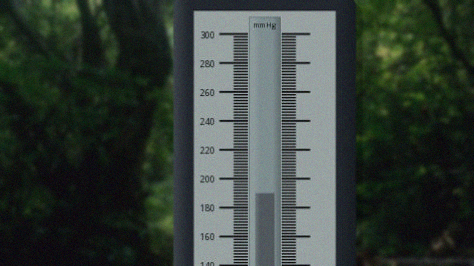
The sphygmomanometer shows 190 mmHg
